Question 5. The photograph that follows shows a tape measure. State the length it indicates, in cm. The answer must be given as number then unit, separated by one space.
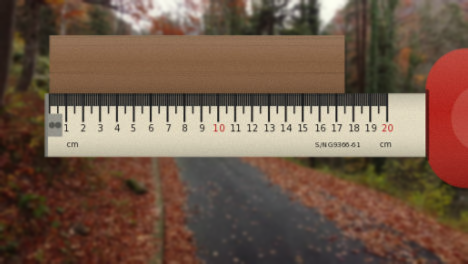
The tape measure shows 17.5 cm
